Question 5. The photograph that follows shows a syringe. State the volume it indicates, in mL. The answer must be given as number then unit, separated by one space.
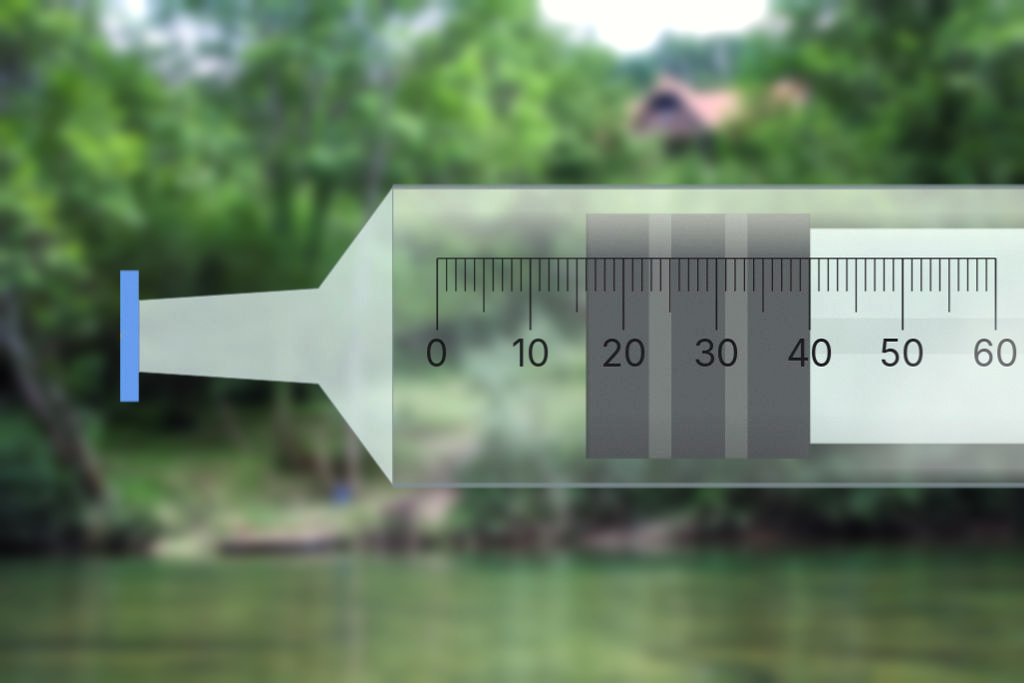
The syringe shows 16 mL
